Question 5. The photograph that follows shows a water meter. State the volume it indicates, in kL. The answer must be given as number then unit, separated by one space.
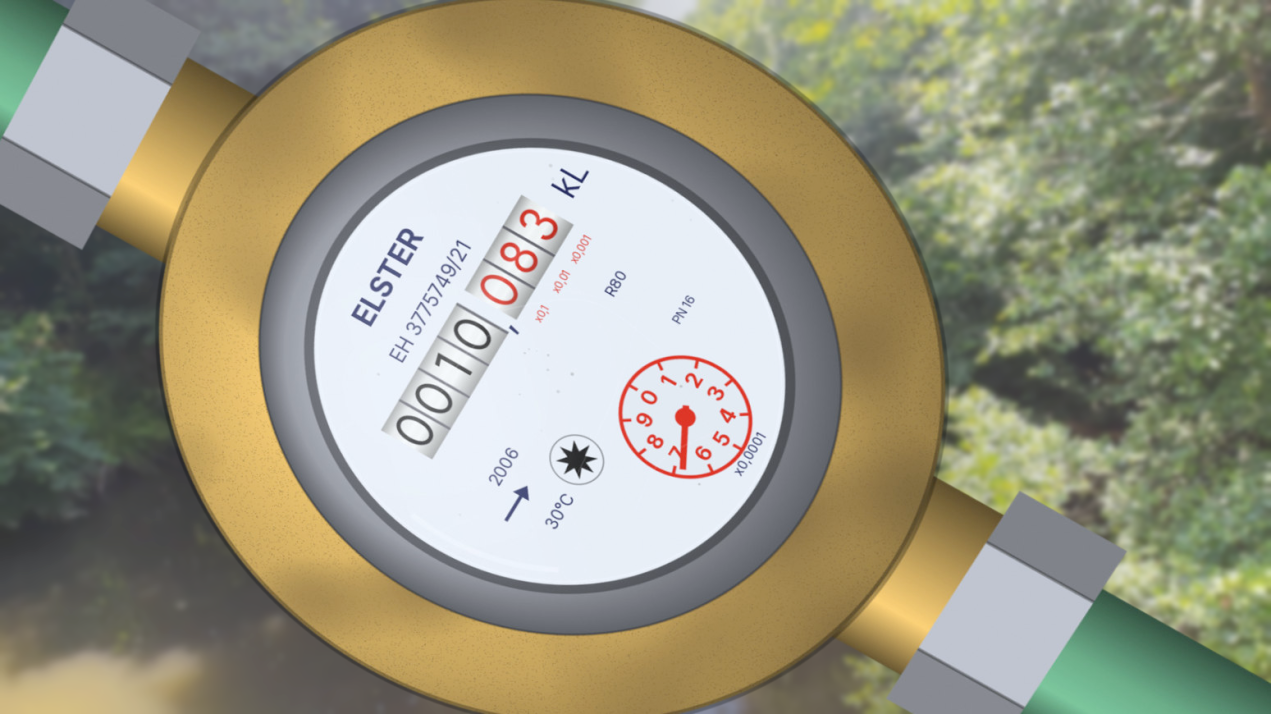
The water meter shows 10.0836 kL
